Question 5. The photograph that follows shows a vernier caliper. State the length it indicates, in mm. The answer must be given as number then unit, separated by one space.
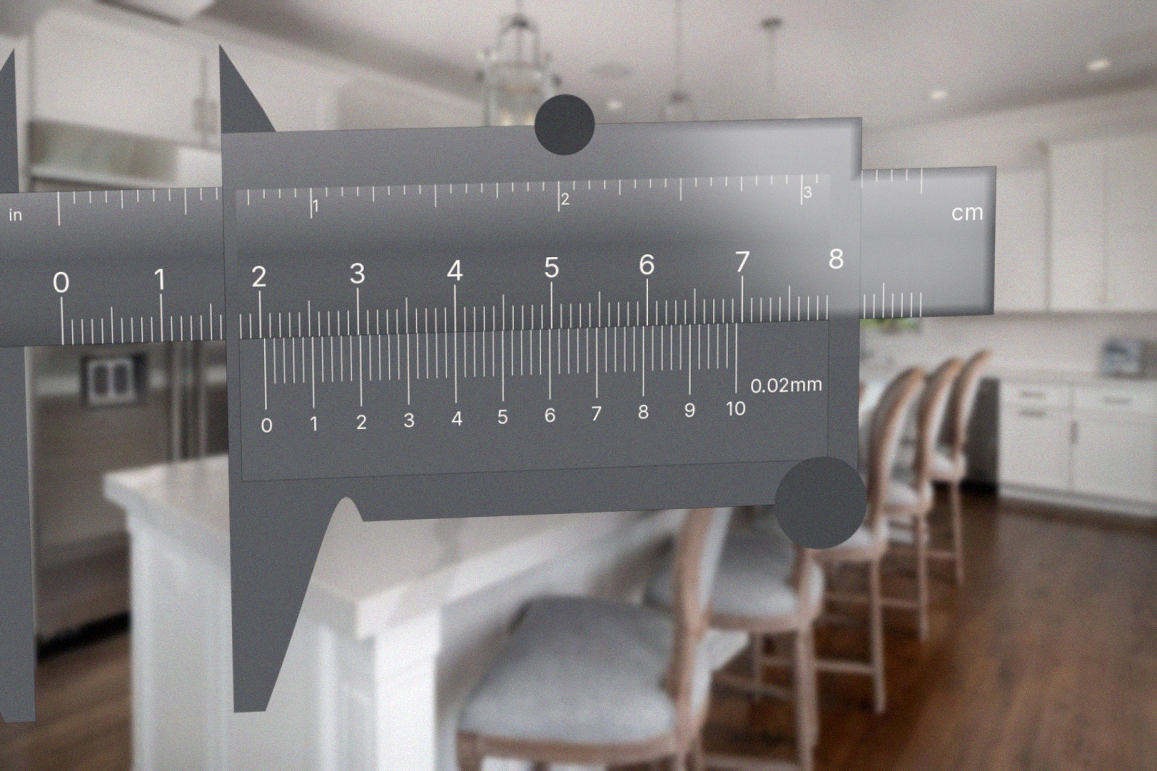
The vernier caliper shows 20.4 mm
